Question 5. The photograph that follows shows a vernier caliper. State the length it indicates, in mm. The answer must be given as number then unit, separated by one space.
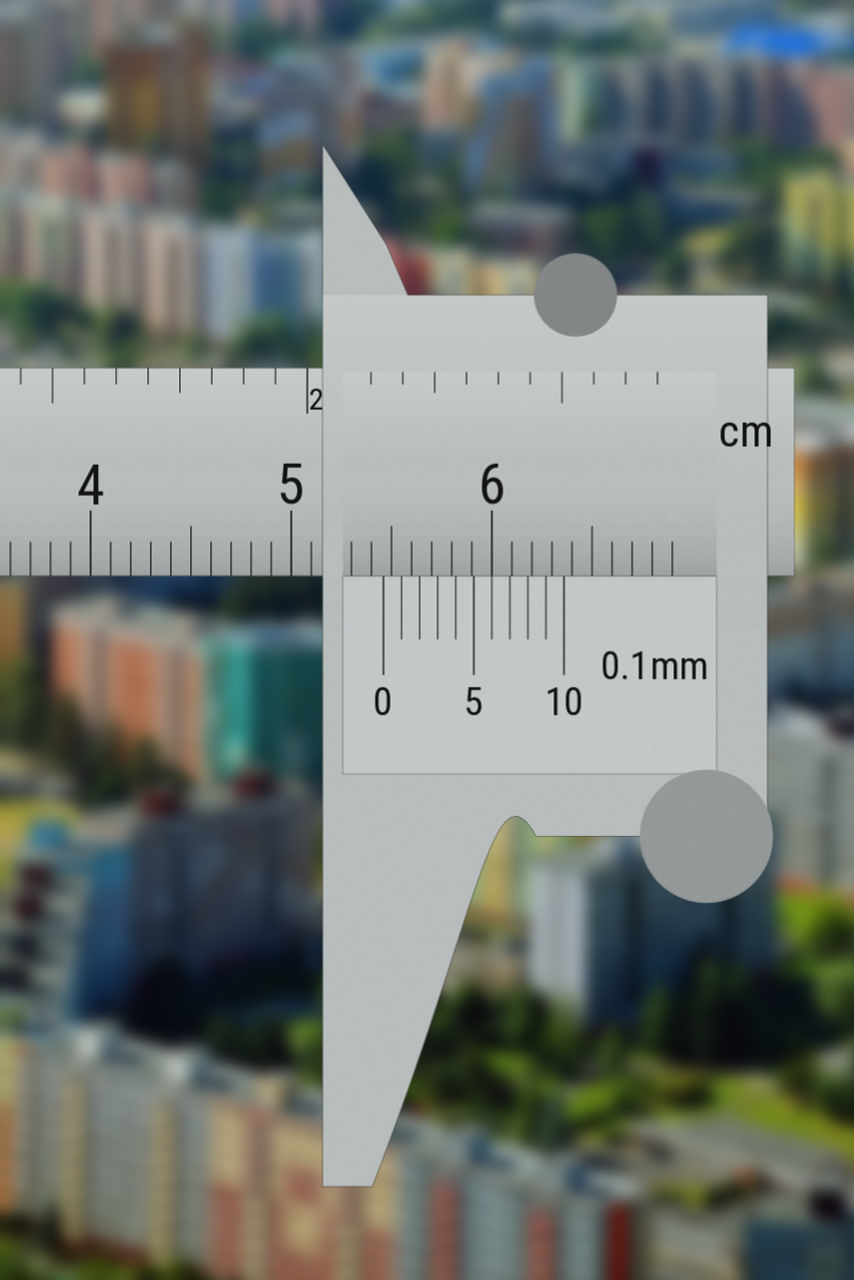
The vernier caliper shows 54.6 mm
